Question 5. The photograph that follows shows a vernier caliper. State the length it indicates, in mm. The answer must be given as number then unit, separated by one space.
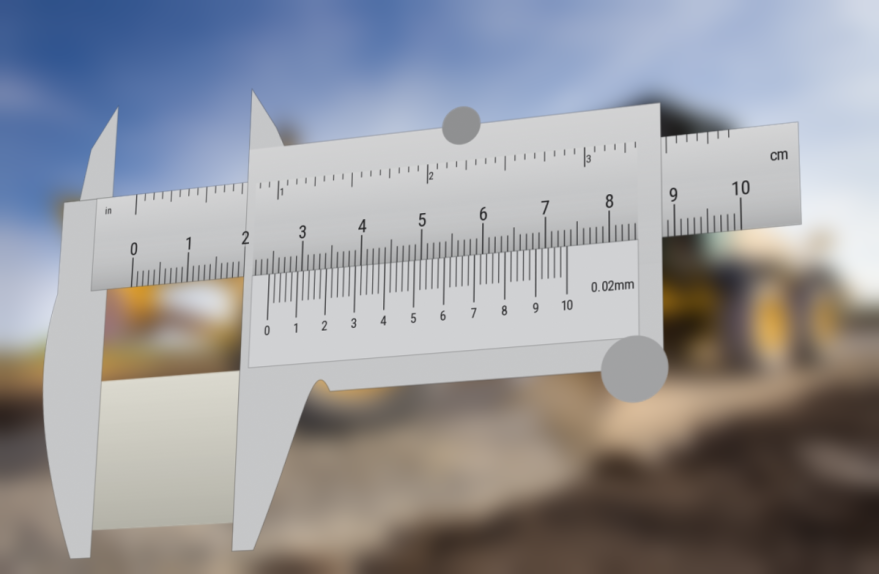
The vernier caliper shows 24.4 mm
